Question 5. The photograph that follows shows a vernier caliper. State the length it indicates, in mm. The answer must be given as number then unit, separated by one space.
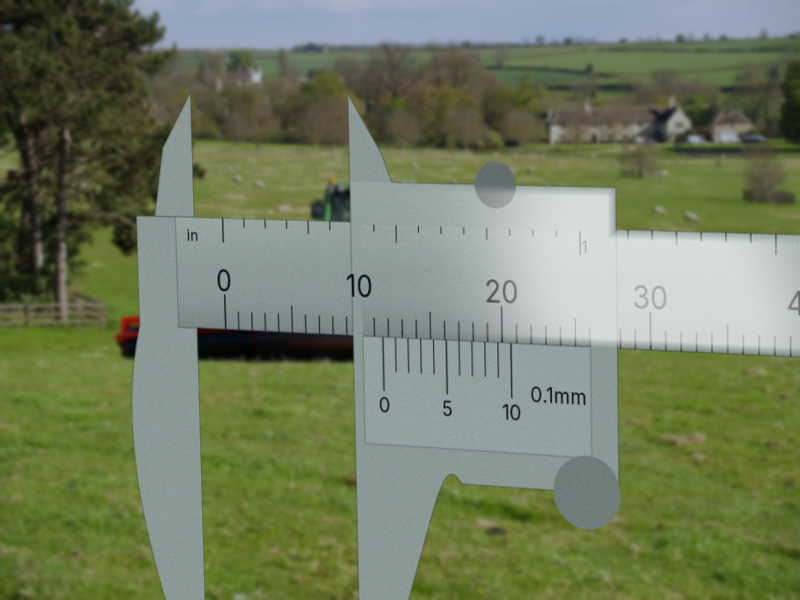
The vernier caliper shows 11.6 mm
